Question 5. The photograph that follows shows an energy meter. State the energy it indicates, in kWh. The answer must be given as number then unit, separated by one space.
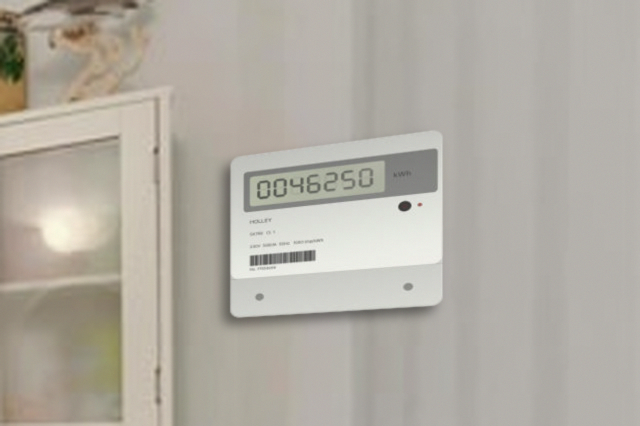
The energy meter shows 46250 kWh
